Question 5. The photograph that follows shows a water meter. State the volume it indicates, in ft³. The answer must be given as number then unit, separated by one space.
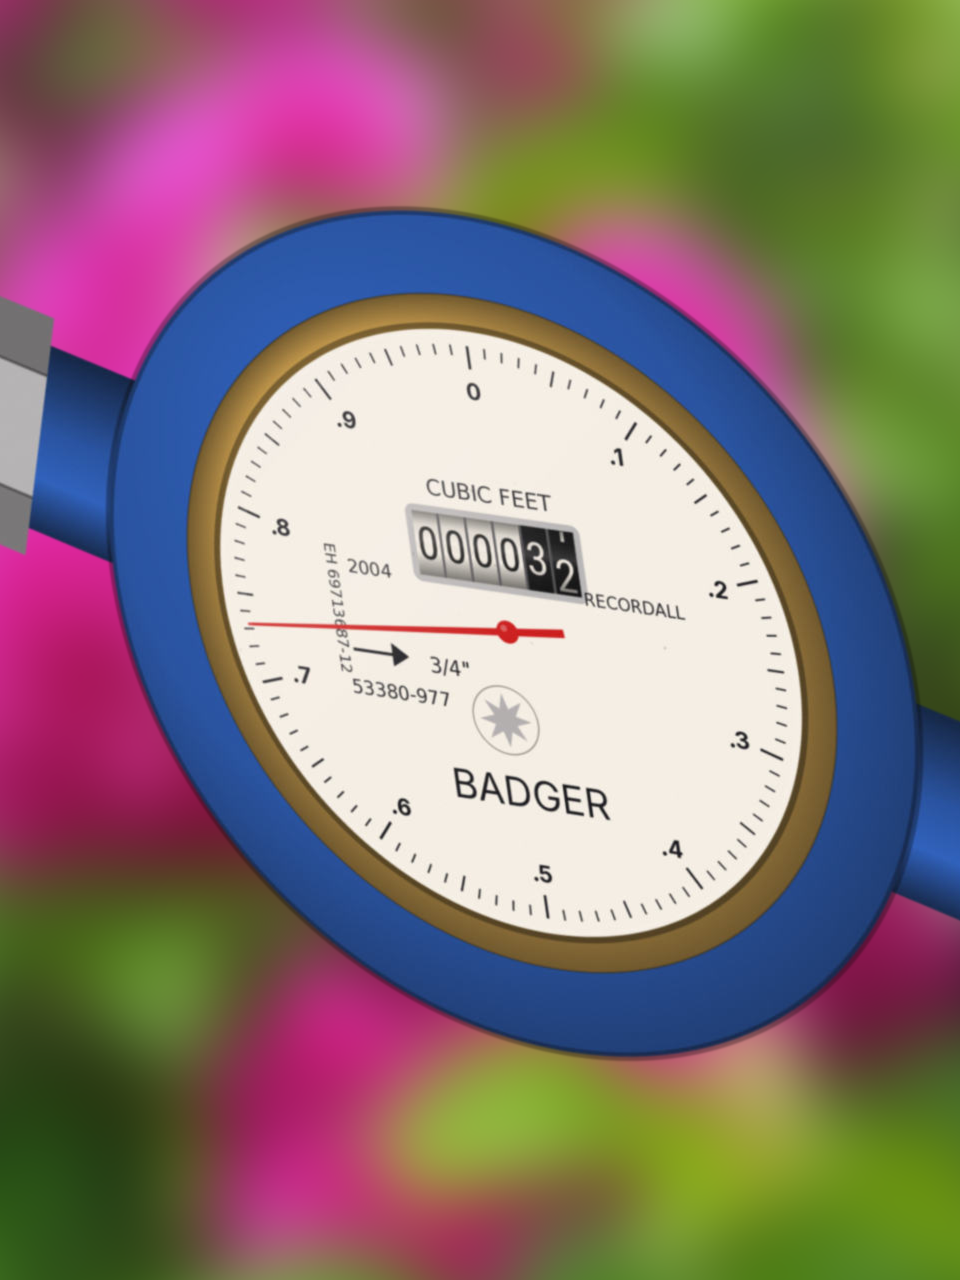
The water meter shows 31.73 ft³
